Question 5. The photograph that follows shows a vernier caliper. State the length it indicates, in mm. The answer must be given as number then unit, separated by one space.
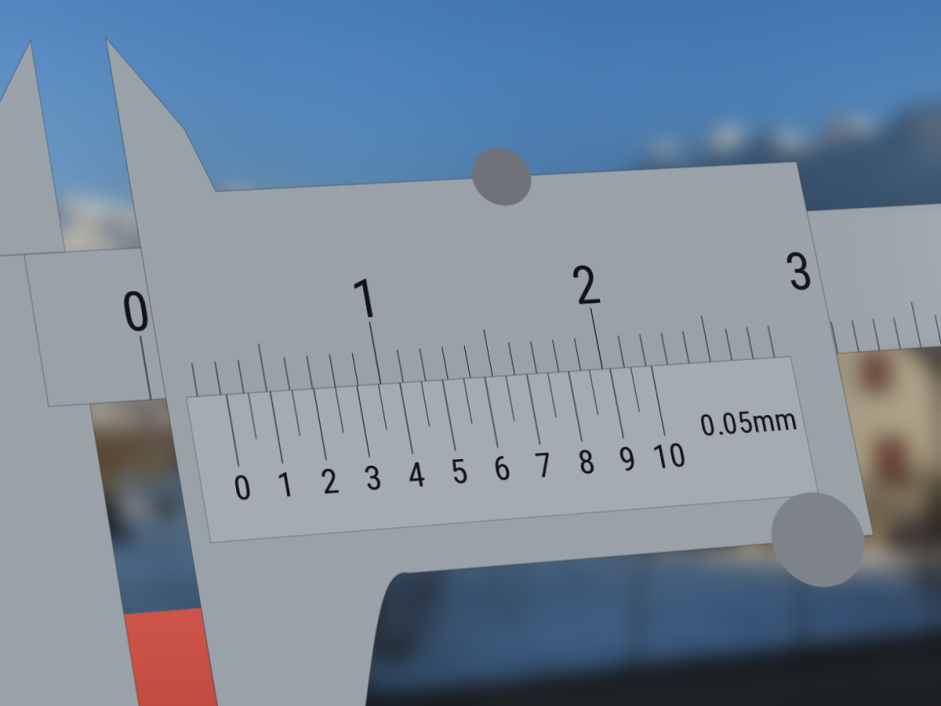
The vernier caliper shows 3.25 mm
